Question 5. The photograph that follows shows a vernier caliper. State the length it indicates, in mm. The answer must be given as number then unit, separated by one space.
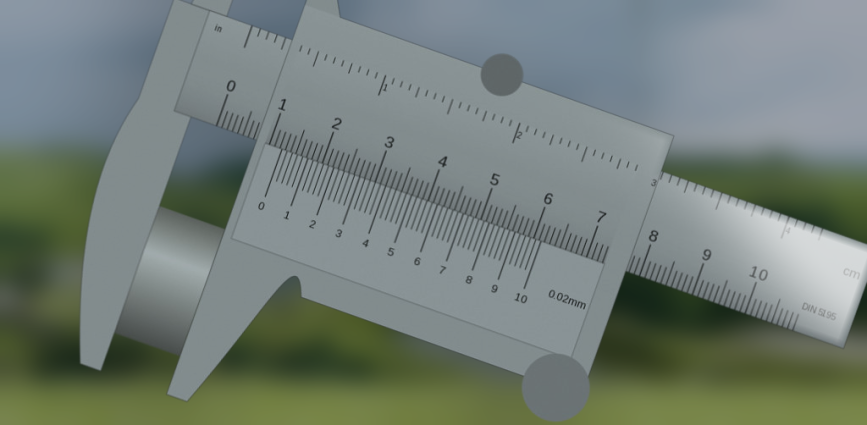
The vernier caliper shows 12.4 mm
